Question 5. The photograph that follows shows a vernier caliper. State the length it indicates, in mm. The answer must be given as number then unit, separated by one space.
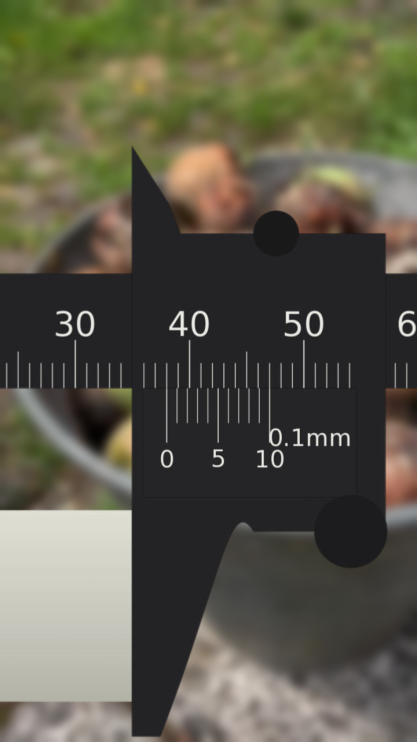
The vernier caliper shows 38.0 mm
